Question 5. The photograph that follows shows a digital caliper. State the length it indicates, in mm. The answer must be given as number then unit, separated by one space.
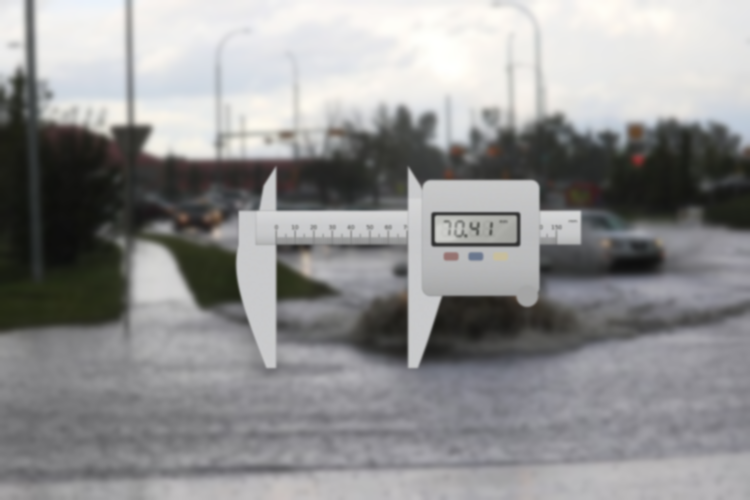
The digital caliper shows 70.41 mm
